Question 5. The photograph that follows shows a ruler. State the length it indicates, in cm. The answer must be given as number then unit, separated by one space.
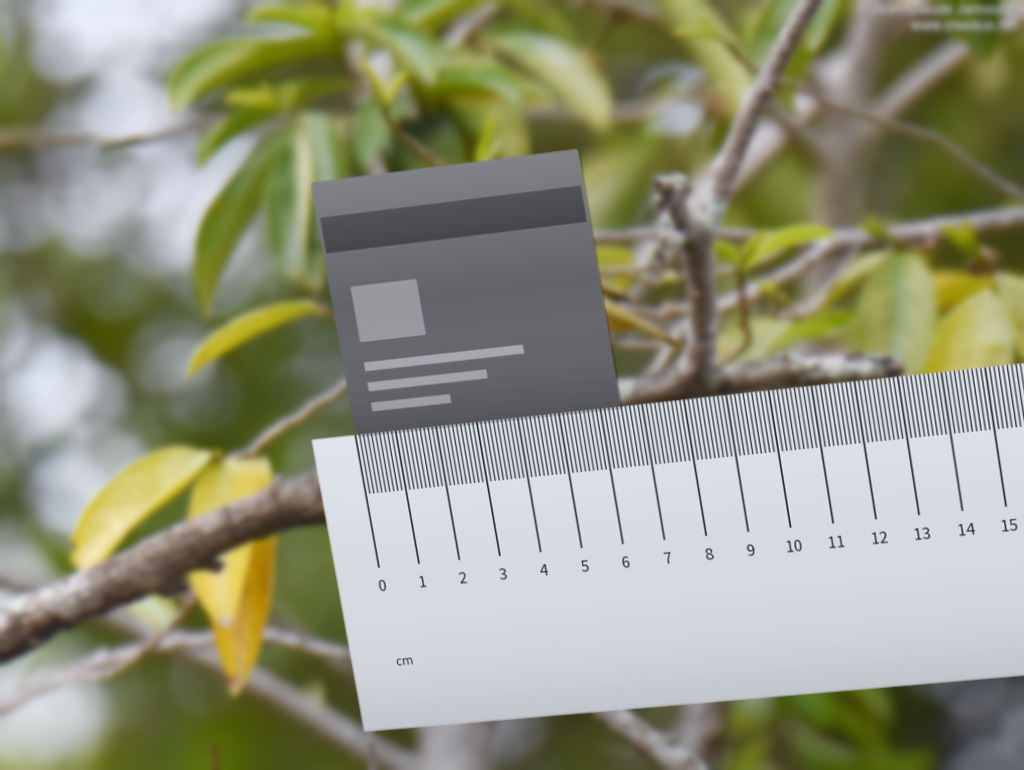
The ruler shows 6.5 cm
